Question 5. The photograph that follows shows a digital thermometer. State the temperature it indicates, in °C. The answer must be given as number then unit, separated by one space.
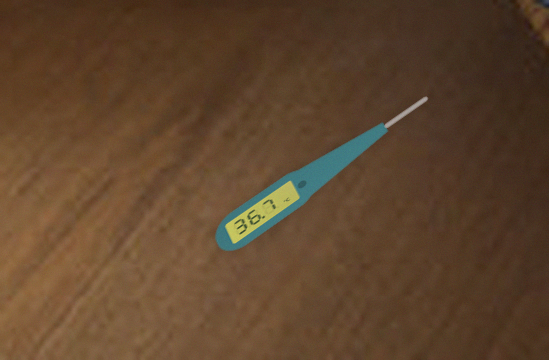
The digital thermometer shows 36.7 °C
